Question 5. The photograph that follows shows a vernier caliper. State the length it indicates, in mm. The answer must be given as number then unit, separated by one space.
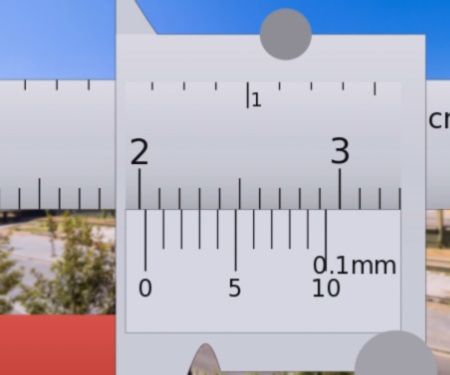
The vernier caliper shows 20.3 mm
